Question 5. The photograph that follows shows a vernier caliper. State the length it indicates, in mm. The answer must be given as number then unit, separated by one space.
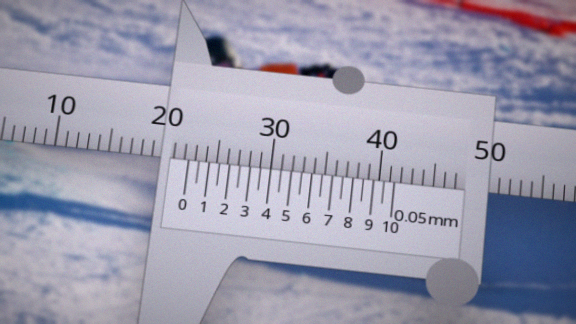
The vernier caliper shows 22.4 mm
